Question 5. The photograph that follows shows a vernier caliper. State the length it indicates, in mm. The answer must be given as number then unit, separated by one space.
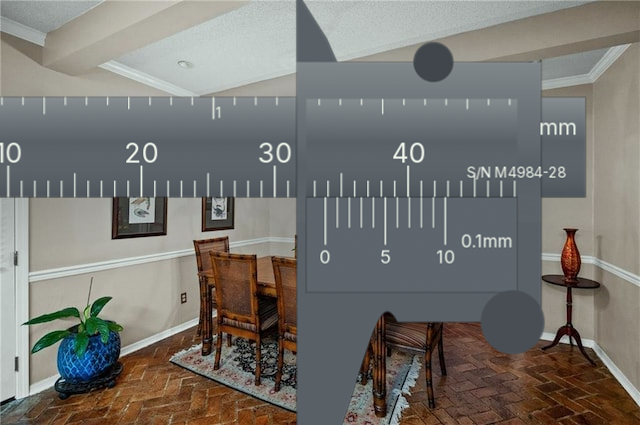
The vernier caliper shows 33.8 mm
